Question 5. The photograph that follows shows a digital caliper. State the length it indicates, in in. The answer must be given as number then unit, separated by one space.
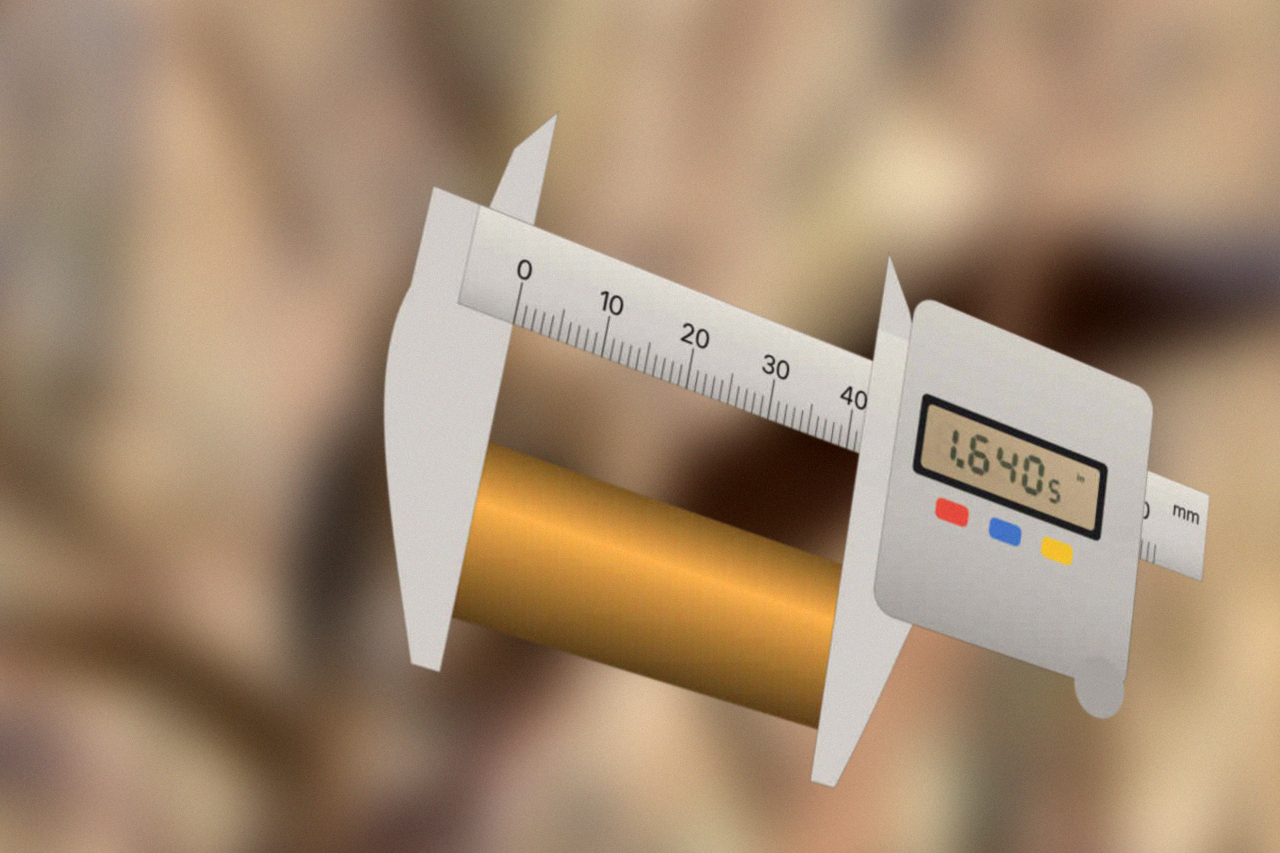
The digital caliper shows 1.6405 in
